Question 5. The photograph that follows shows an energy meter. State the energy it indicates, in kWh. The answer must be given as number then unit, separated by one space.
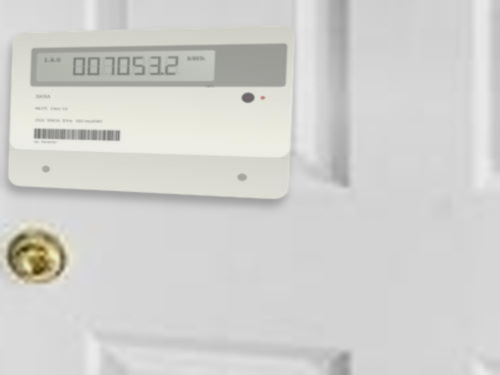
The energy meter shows 7053.2 kWh
